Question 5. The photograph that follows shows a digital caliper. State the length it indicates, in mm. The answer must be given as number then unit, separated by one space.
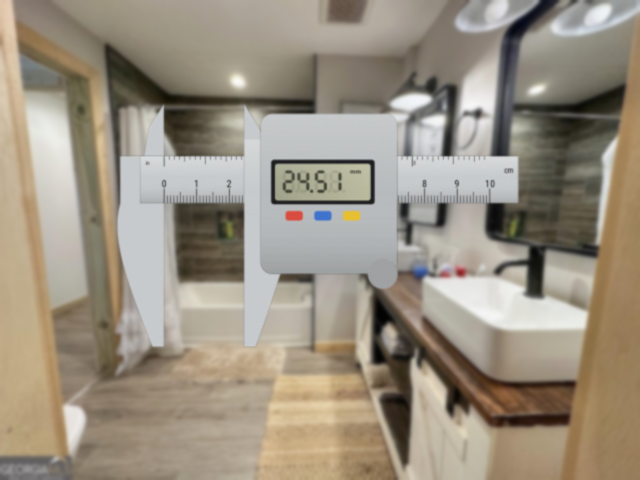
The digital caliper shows 24.51 mm
